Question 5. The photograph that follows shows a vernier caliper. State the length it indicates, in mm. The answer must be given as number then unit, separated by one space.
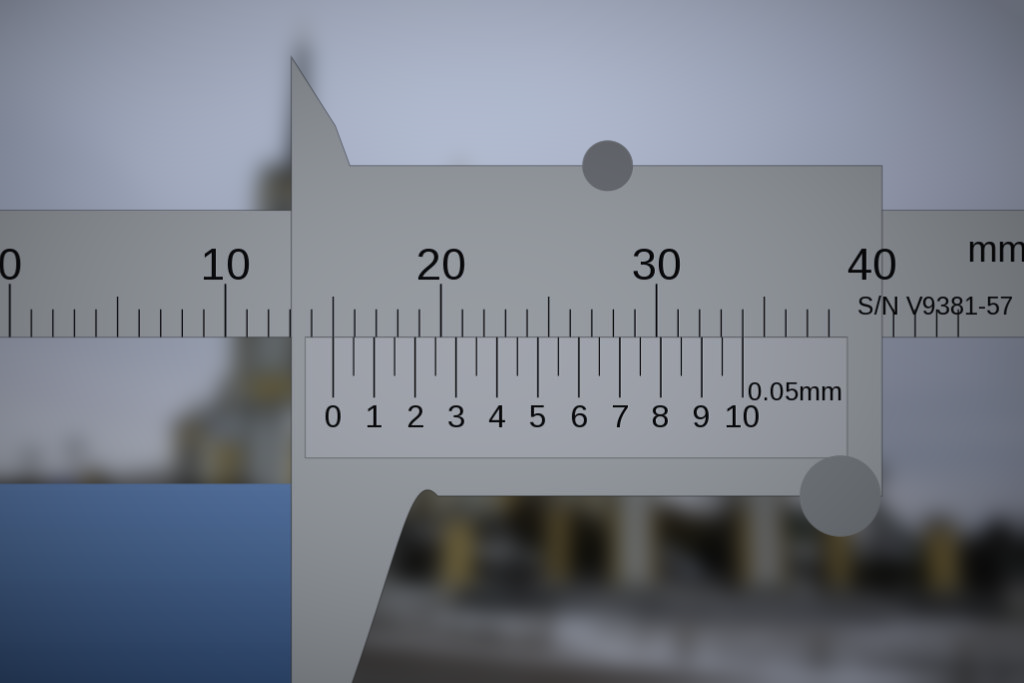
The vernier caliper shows 15.0 mm
